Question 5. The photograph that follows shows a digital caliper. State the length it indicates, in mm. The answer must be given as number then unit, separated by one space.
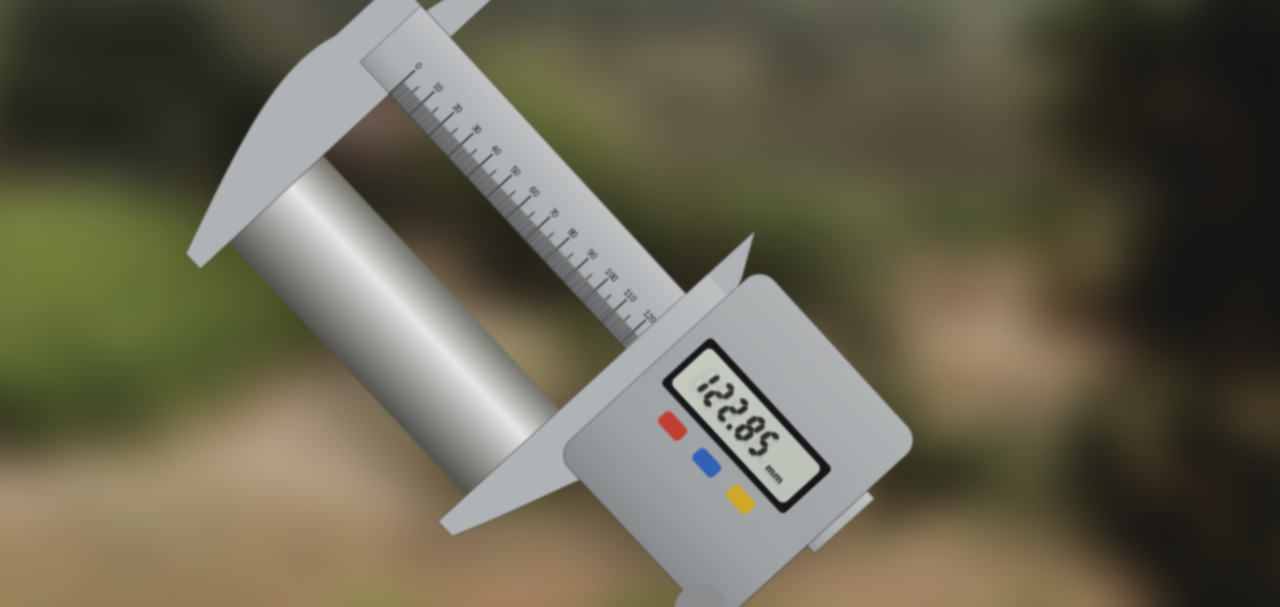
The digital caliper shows 122.85 mm
